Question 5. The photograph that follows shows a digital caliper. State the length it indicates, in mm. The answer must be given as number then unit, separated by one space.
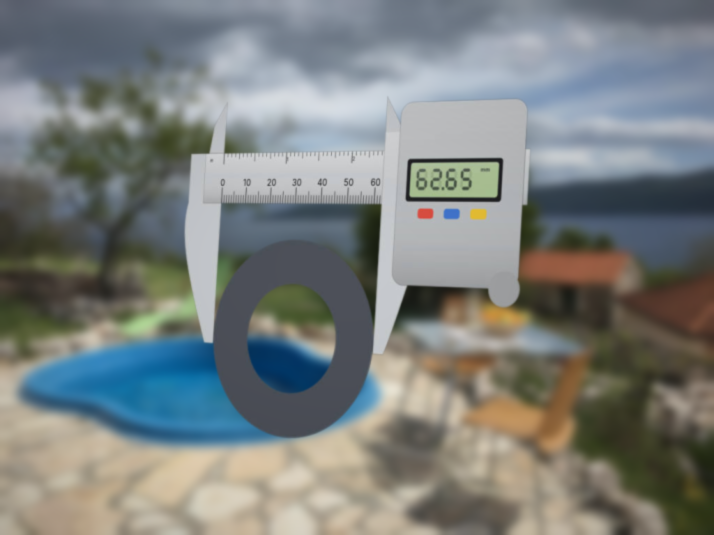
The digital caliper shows 62.65 mm
